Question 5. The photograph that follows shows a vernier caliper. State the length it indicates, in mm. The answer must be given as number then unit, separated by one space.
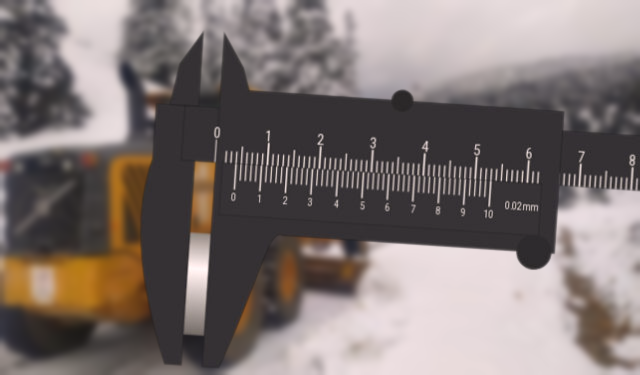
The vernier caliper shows 4.0 mm
